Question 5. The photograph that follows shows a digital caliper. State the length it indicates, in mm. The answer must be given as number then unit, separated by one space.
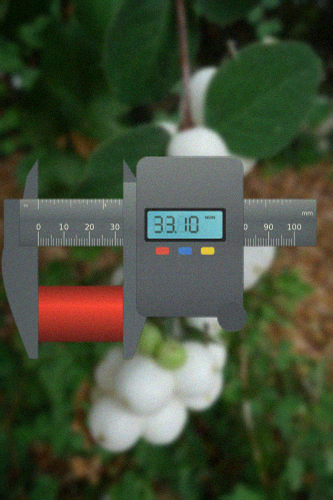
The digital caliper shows 33.10 mm
